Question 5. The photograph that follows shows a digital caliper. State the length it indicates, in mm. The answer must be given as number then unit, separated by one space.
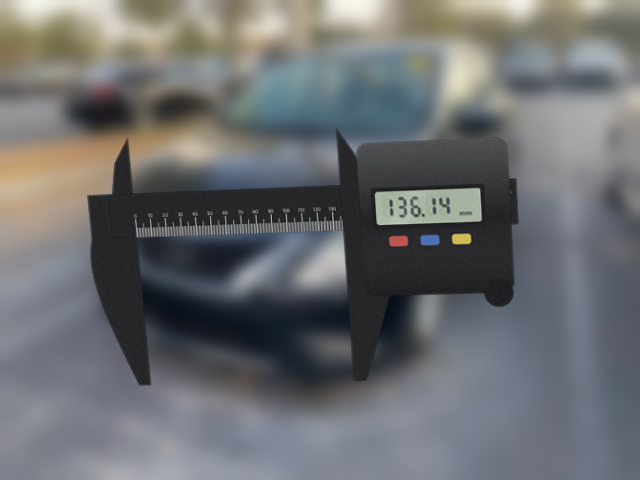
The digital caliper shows 136.14 mm
